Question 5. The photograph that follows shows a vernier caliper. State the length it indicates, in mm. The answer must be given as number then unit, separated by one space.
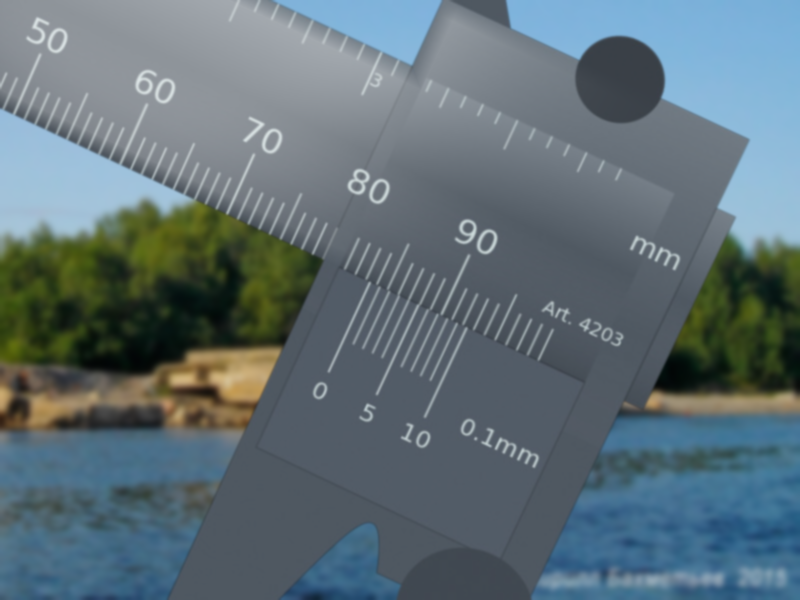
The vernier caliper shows 83.4 mm
